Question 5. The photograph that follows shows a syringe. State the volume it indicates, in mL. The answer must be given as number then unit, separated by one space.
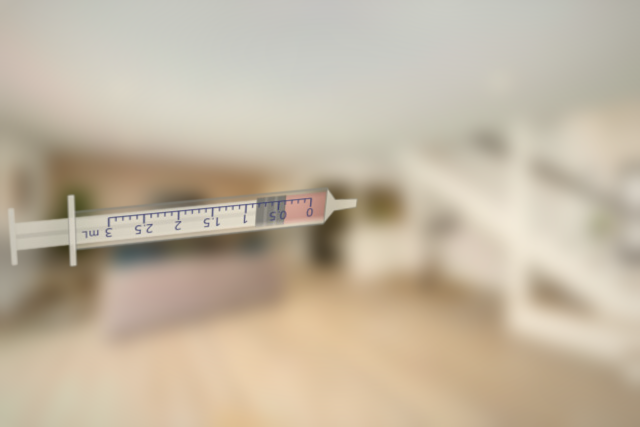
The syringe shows 0.4 mL
